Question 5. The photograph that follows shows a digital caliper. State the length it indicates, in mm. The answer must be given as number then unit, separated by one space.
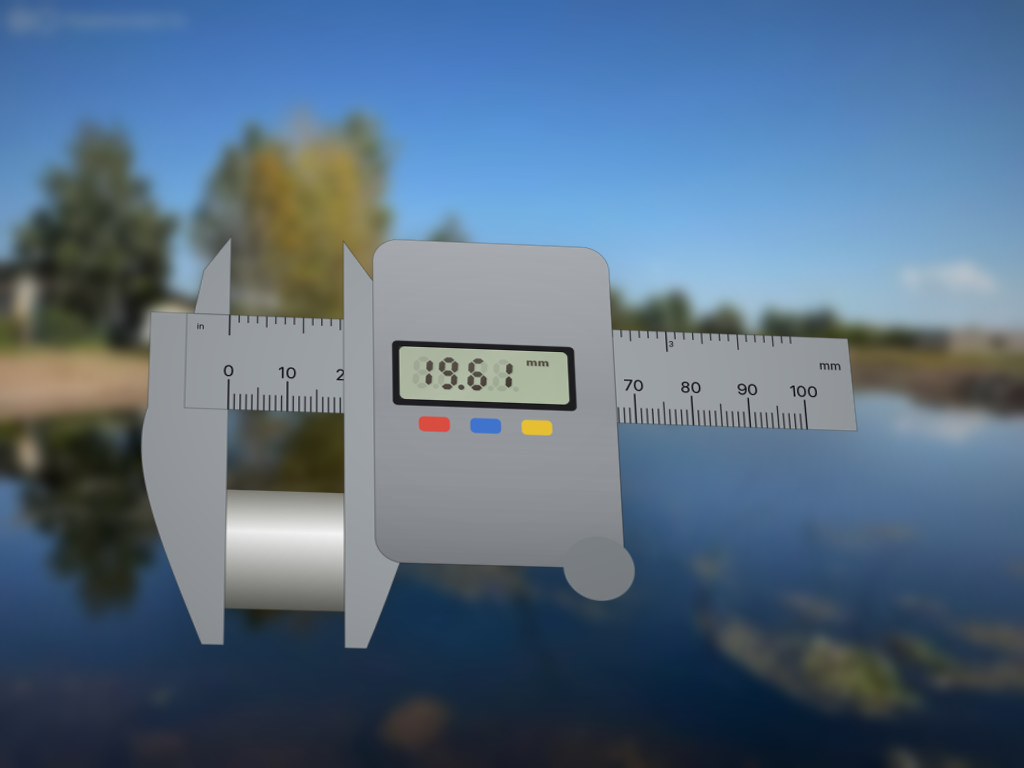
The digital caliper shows 19.61 mm
